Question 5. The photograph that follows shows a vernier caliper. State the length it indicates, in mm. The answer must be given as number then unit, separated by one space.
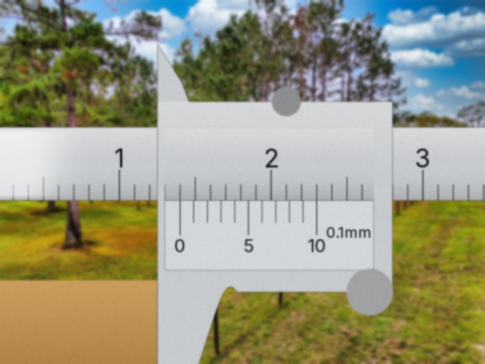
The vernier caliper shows 14.0 mm
